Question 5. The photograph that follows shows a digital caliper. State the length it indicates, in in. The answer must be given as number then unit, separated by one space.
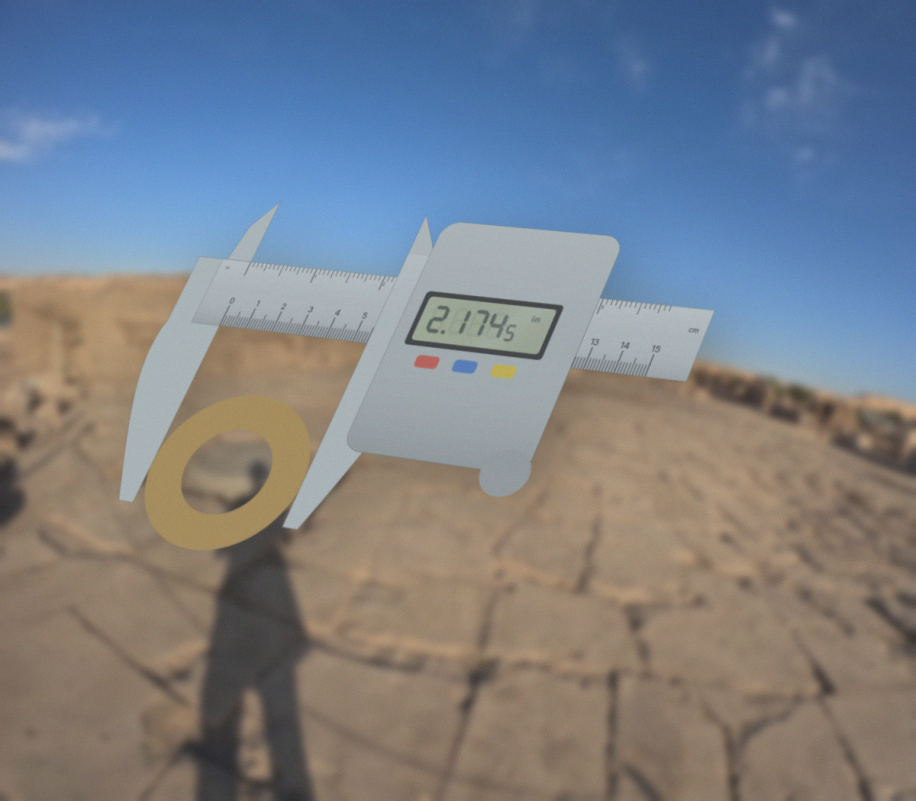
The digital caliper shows 2.1745 in
